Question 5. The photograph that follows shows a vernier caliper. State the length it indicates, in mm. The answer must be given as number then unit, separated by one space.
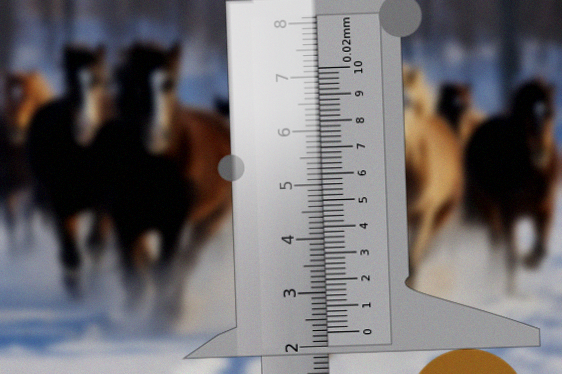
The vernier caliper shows 22.6 mm
